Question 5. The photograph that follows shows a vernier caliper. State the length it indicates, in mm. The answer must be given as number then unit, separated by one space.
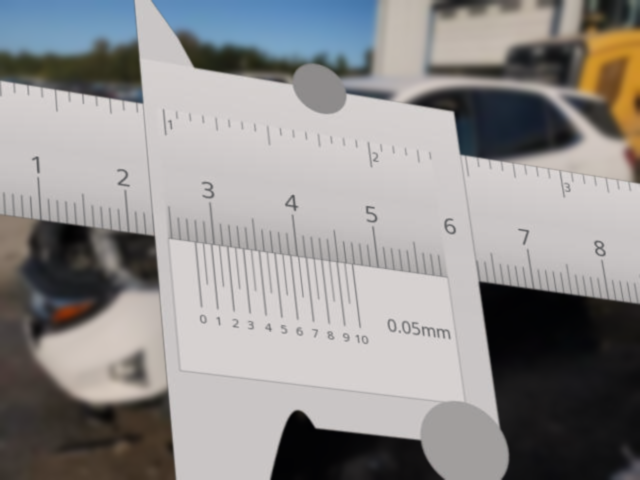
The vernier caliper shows 27.8 mm
